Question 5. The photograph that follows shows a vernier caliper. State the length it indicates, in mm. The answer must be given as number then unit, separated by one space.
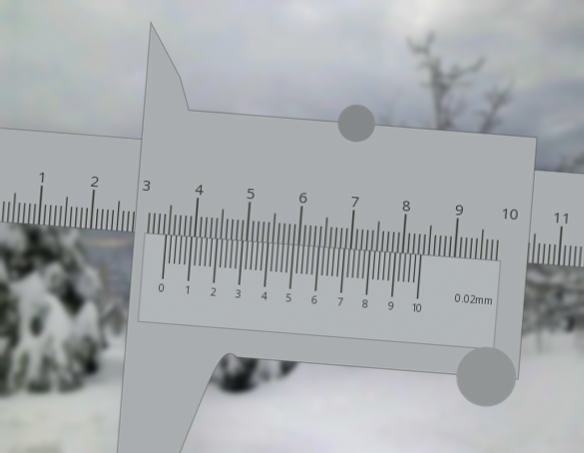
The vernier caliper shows 34.5 mm
